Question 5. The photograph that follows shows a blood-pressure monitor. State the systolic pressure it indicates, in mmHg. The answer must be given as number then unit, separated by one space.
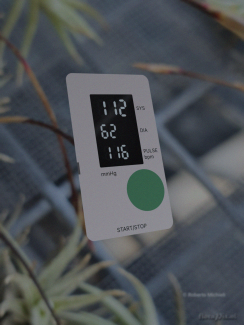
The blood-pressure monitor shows 112 mmHg
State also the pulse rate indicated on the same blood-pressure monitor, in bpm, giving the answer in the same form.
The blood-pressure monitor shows 116 bpm
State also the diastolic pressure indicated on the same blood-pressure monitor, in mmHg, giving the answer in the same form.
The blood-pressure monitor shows 62 mmHg
